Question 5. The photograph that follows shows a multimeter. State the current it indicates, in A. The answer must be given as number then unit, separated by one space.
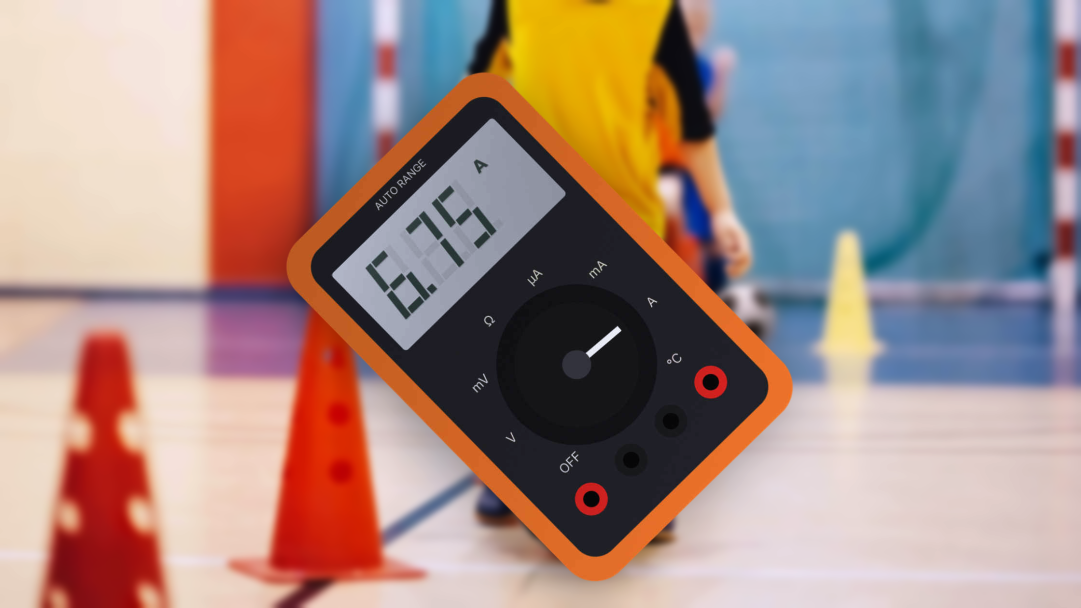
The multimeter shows 6.75 A
